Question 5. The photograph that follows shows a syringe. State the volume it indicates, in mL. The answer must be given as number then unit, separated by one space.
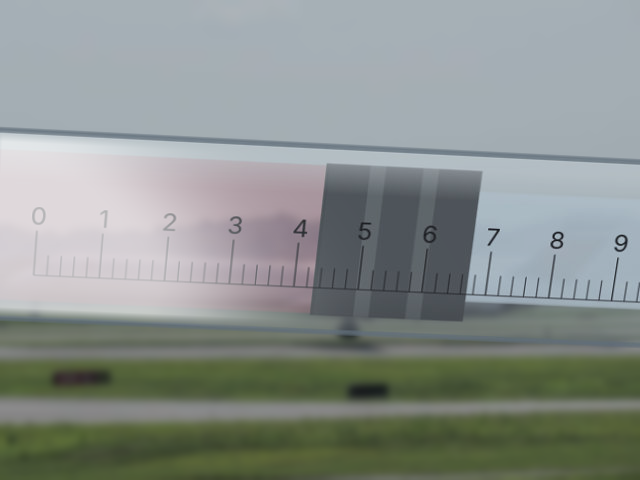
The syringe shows 4.3 mL
